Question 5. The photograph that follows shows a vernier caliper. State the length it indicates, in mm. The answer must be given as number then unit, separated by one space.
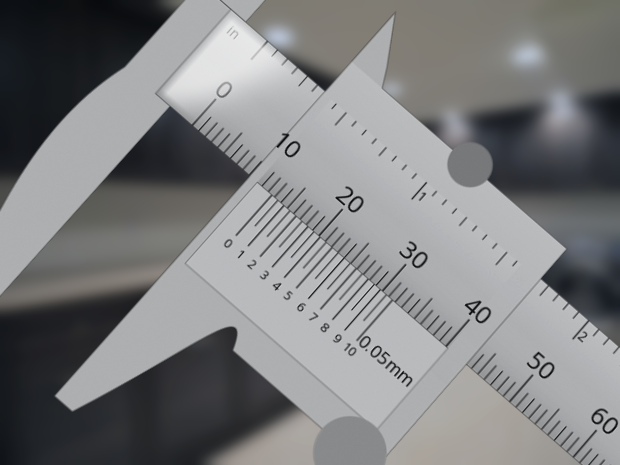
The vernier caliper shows 12.6 mm
